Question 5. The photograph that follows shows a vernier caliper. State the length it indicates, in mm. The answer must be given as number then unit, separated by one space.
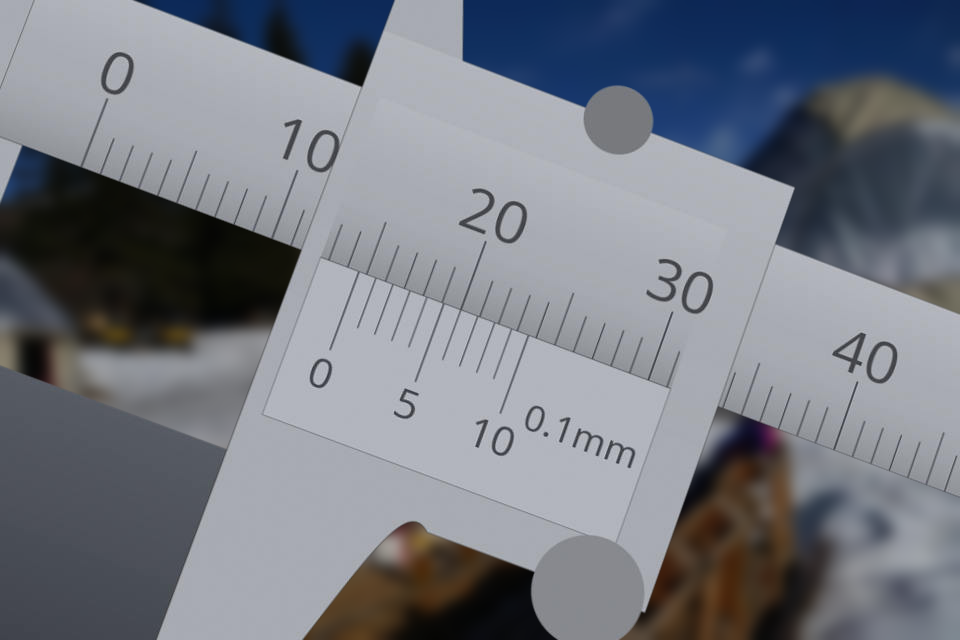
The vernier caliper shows 14.6 mm
